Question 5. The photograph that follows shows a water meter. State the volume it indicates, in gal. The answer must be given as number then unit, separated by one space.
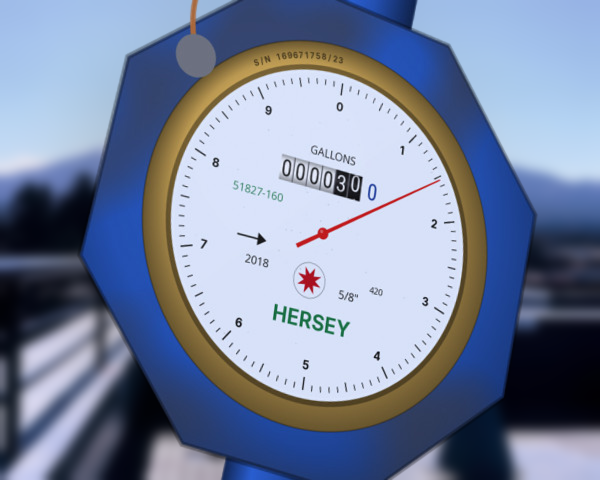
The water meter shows 301.5 gal
